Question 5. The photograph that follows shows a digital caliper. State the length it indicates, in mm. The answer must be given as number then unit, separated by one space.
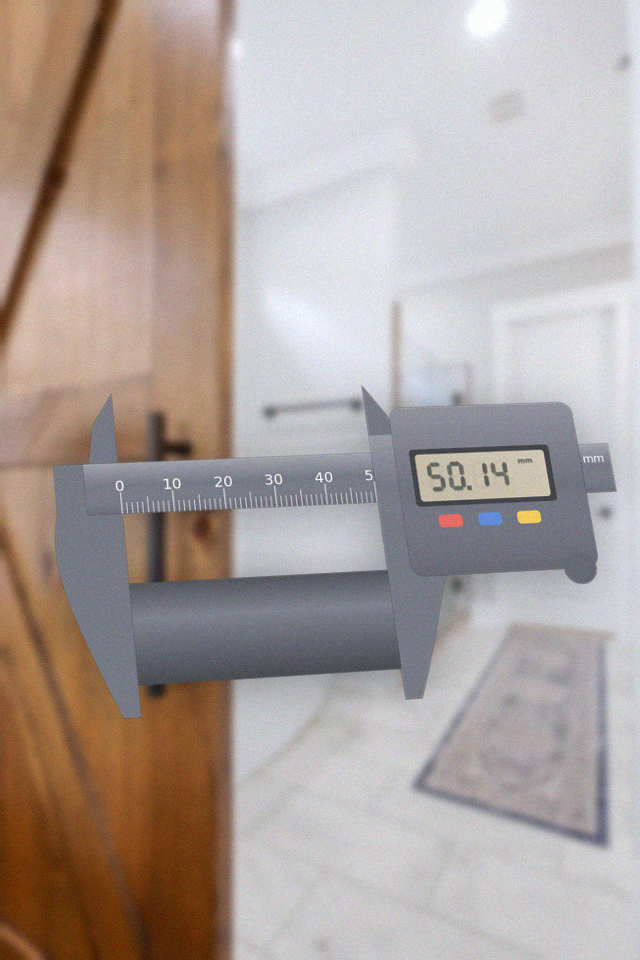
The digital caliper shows 50.14 mm
